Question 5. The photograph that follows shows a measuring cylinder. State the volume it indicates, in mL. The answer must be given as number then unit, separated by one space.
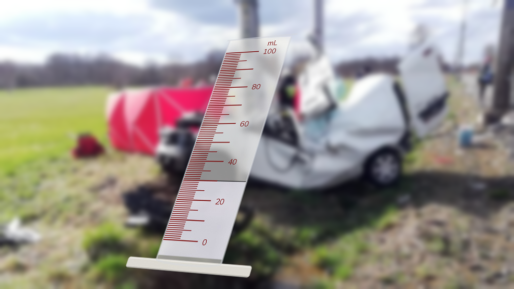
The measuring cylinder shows 30 mL
